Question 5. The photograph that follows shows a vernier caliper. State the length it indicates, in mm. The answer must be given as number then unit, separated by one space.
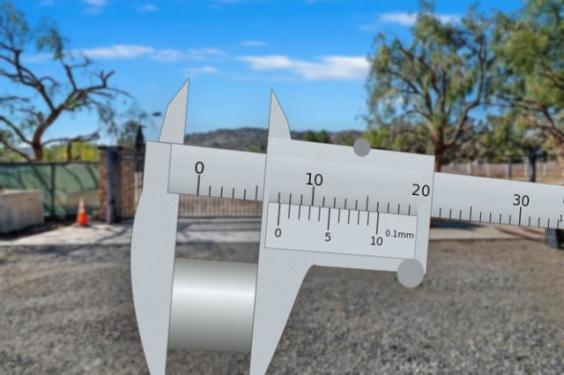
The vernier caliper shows 7.1 mm
